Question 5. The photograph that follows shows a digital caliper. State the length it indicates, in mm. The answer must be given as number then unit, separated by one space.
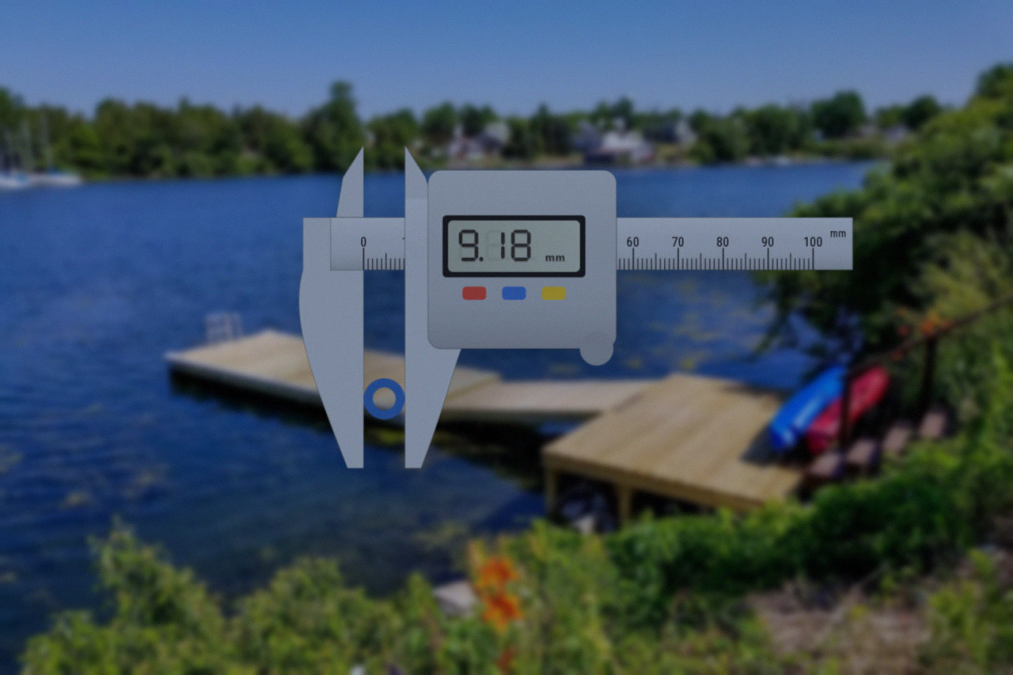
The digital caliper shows 9.18 mm
